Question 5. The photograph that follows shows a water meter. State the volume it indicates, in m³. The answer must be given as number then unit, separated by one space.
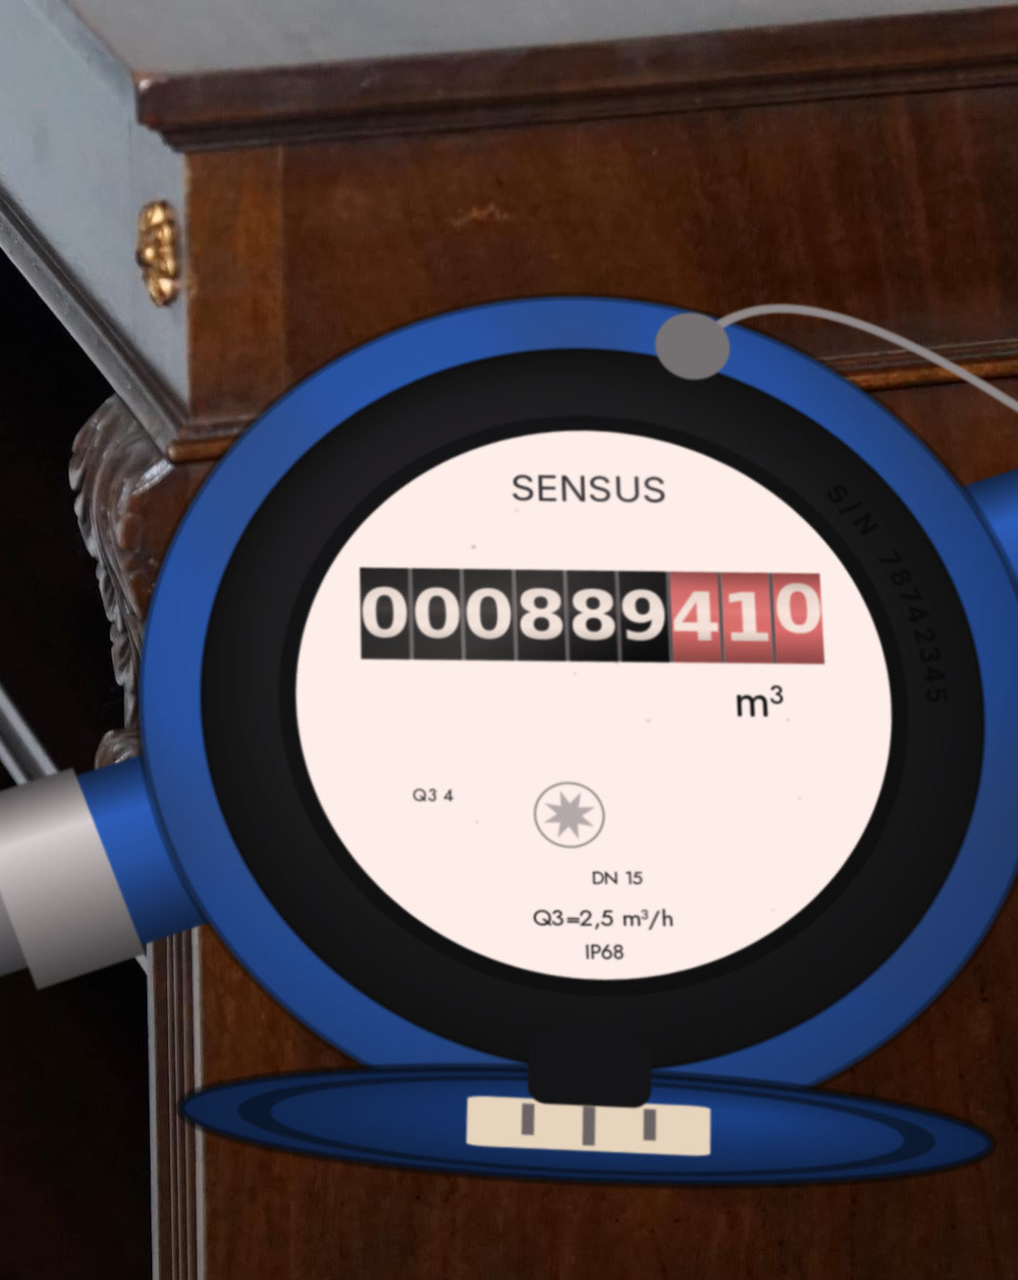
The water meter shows 889.410 m³
